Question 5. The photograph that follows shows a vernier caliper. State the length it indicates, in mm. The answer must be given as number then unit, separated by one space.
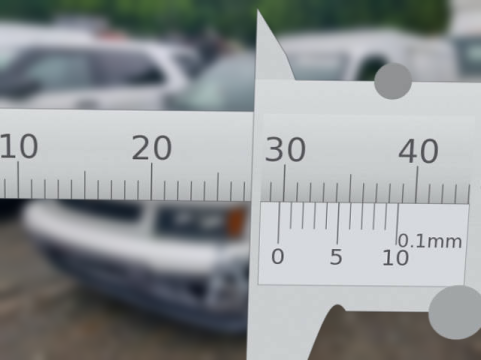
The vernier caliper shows 29.7 mm
